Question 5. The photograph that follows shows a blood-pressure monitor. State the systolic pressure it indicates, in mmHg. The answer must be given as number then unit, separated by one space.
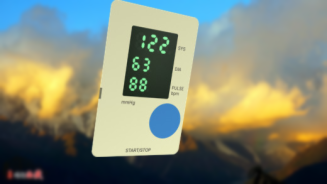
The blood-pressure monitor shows 122 mmHg
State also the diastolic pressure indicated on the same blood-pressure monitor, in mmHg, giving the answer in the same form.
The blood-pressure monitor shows 63 mmHg
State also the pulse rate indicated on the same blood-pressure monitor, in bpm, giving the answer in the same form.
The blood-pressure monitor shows 88 bpm
